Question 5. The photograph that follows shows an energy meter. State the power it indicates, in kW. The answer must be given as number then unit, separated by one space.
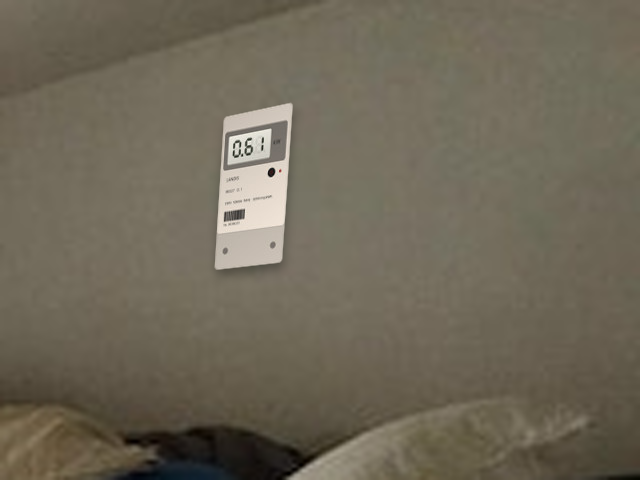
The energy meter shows 0.61 kW
